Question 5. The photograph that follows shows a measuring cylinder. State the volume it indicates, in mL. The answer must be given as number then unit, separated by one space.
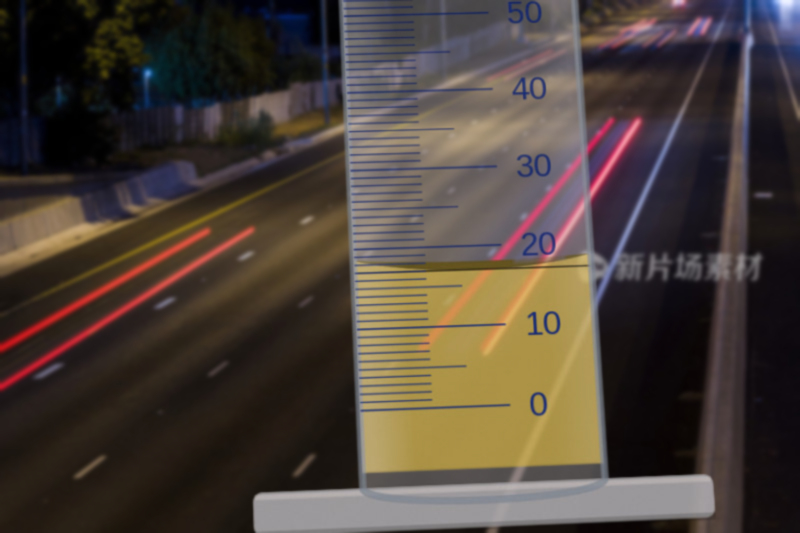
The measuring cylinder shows 17 mL
